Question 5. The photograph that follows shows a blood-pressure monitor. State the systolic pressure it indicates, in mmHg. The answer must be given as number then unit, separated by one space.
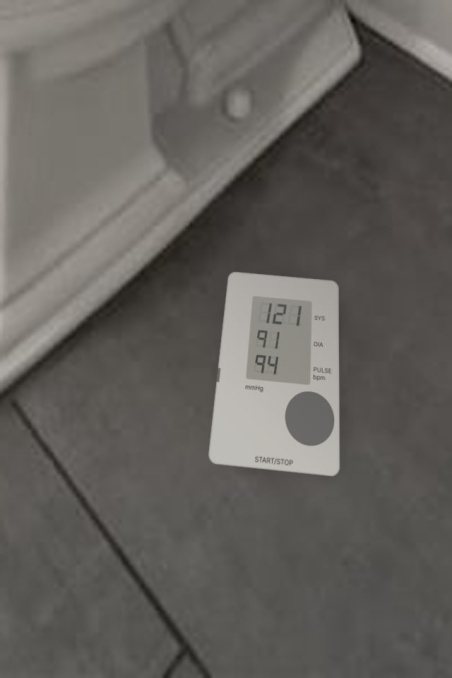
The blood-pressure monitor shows 121 mmHg
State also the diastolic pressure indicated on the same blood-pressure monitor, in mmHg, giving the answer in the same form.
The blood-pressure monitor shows 91 mmHg
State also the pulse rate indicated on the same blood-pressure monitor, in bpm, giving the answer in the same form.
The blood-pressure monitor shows 94 bpm
